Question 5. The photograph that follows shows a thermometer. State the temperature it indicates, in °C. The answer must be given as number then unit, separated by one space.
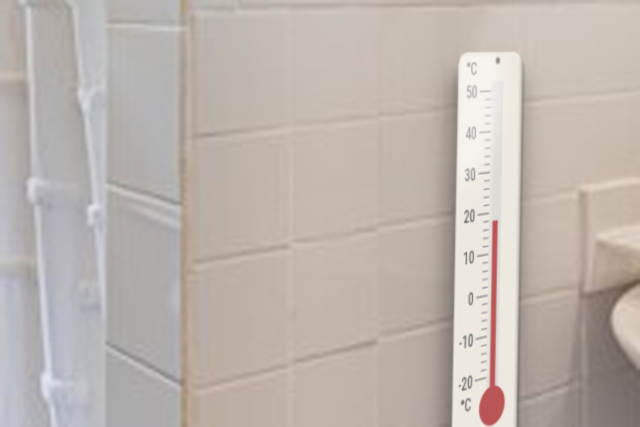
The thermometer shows 18 °C
